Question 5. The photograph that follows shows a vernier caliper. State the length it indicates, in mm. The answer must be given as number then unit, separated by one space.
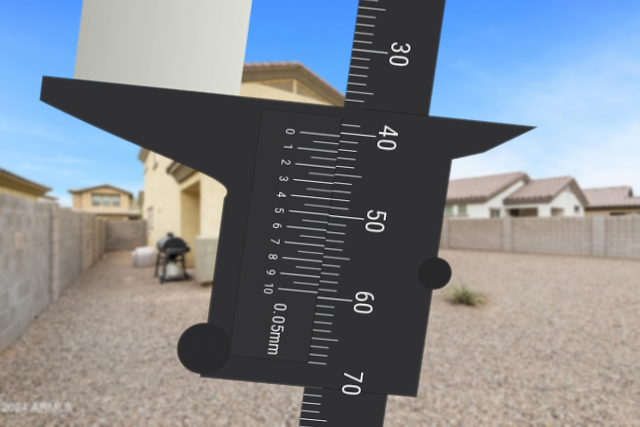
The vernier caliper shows 40.4 mm
